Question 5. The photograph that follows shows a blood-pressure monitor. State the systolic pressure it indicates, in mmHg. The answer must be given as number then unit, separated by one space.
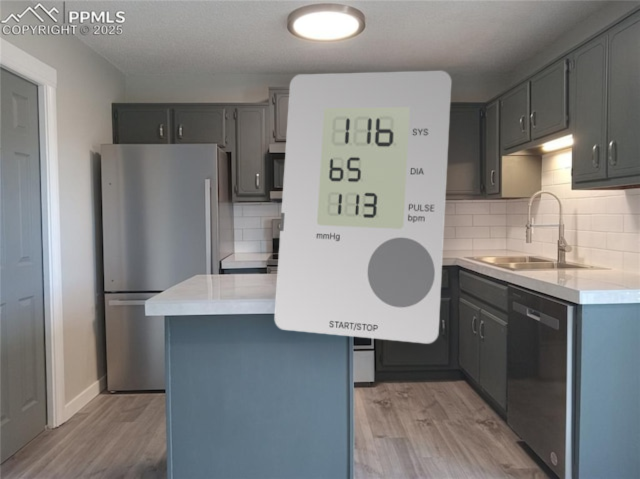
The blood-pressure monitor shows 116 mmHg
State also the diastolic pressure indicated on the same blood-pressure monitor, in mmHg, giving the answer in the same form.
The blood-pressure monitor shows 65 mmHg
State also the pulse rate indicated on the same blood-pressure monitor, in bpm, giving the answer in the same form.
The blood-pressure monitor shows 113 bpm
